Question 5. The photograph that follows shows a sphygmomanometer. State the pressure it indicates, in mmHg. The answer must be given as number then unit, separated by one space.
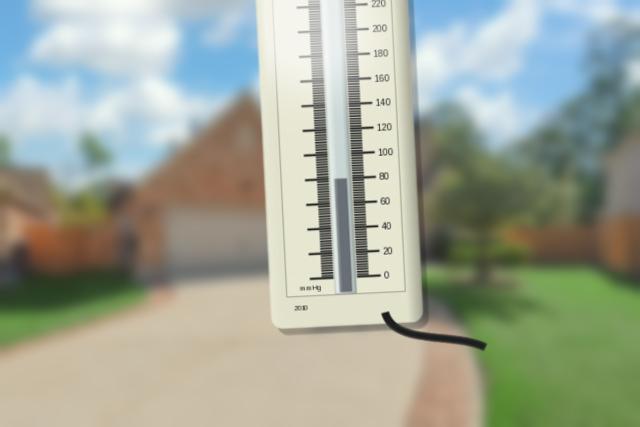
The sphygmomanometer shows 80 mmHg
